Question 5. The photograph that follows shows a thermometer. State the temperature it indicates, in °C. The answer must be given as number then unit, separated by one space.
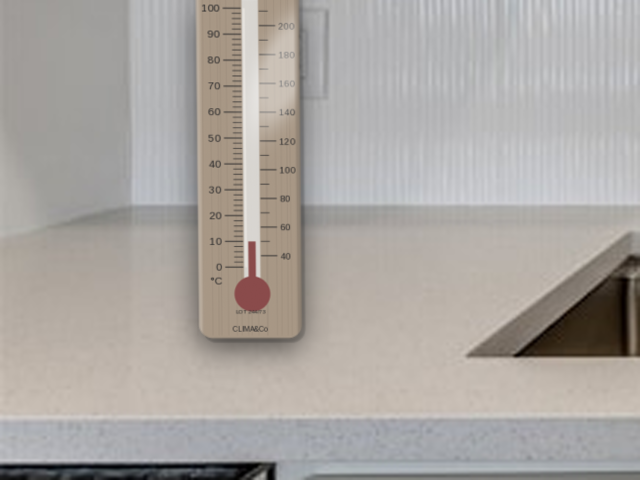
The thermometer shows 10 °C
